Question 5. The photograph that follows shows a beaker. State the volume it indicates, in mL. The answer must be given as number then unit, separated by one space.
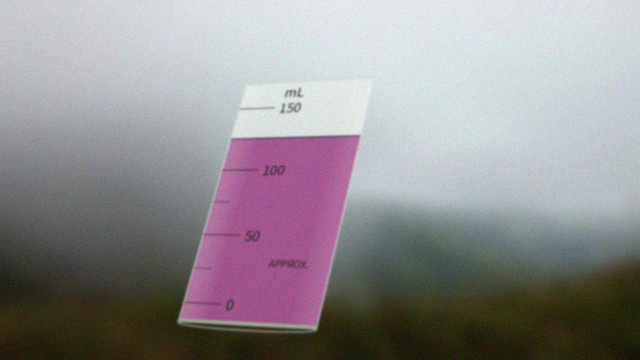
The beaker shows 125 mL
